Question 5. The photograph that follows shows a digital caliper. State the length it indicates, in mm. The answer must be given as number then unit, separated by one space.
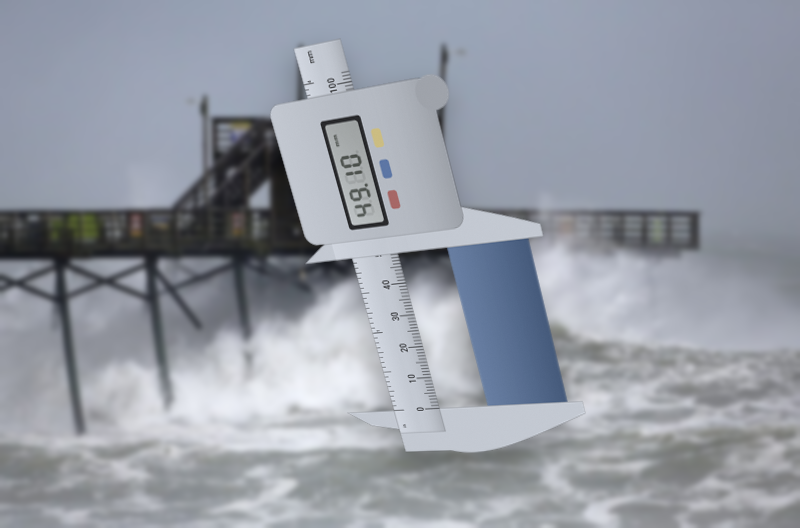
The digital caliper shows 49.10 mm
